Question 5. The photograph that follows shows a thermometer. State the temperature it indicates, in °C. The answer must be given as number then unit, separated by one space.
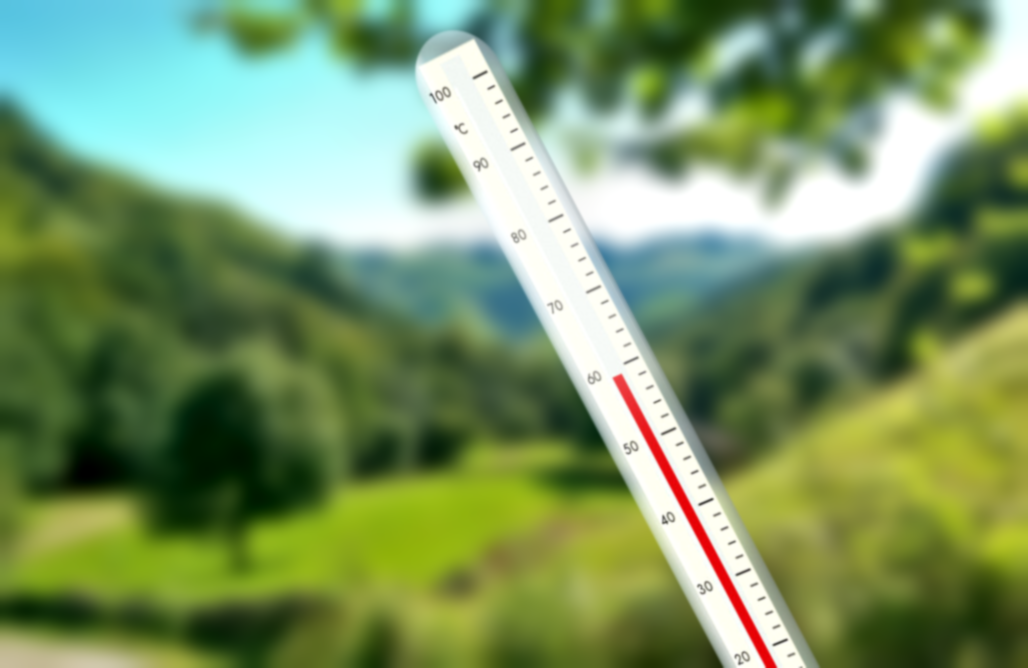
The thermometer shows 59 °C
